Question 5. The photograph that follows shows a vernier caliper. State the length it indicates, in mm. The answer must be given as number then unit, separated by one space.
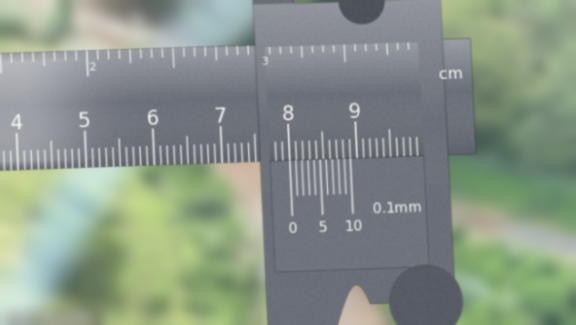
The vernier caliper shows 80.0 mm
